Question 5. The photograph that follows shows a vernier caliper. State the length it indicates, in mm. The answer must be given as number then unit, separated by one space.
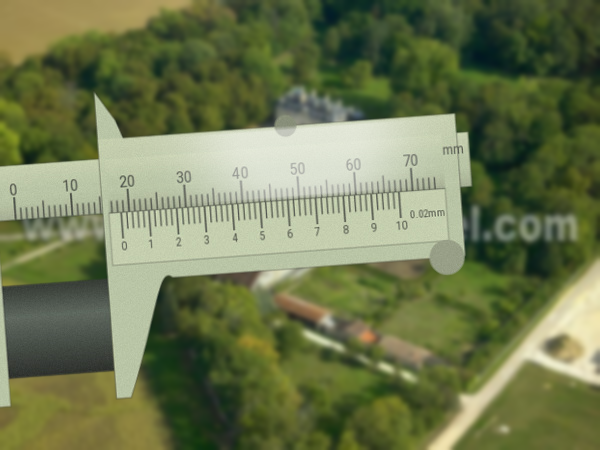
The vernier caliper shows 18.6 mm
